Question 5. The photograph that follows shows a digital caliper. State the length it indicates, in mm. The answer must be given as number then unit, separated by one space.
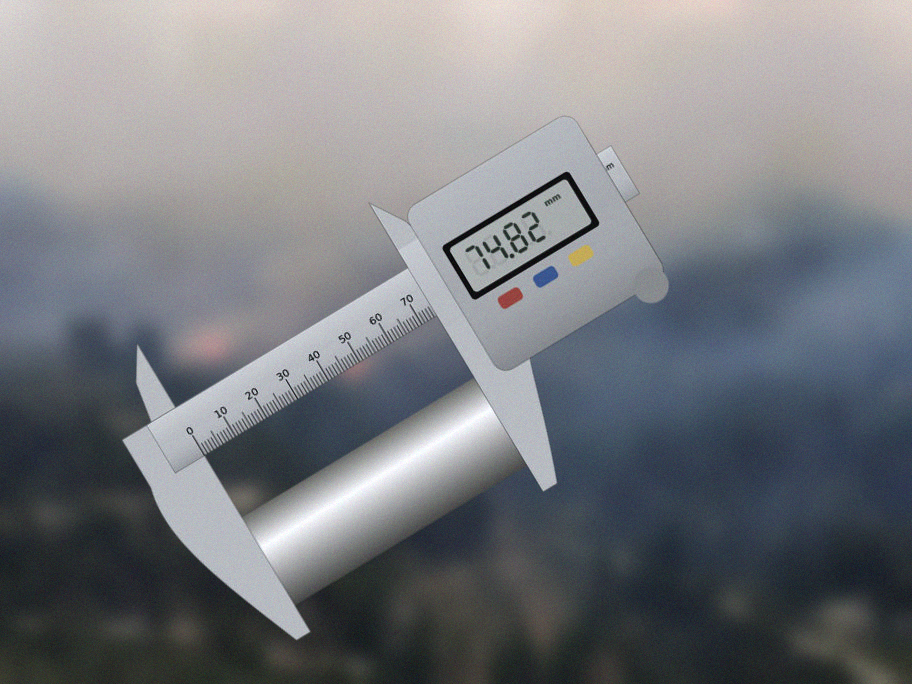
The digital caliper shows 74.82 mm
